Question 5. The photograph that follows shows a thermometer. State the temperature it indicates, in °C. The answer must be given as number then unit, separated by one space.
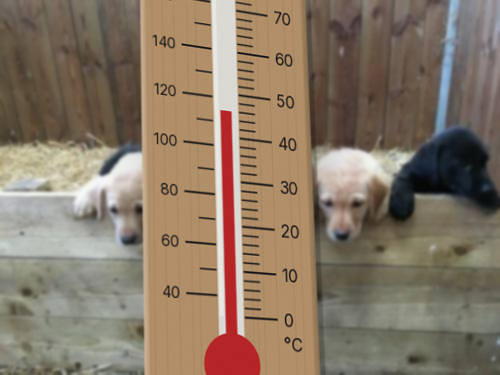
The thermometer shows 46 °C
